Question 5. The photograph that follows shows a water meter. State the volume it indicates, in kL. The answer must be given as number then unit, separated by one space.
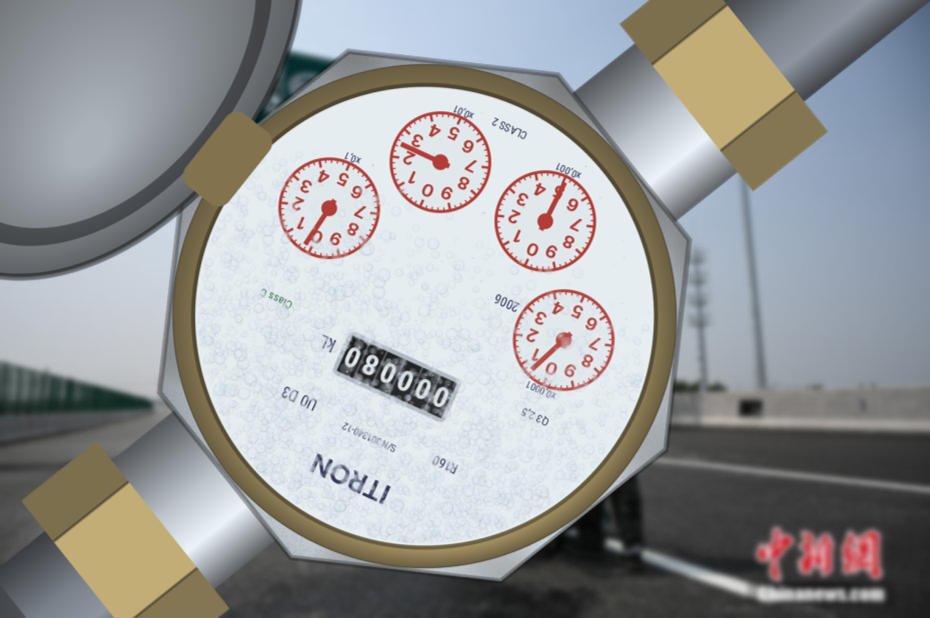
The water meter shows 80.0250 kL
